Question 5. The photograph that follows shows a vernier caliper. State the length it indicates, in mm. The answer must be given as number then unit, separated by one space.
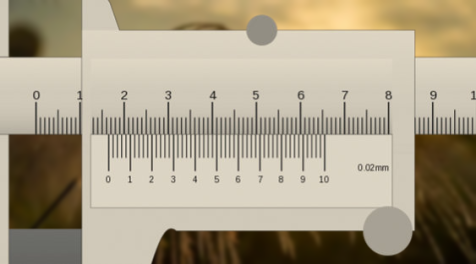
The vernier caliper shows 16.5 mm
